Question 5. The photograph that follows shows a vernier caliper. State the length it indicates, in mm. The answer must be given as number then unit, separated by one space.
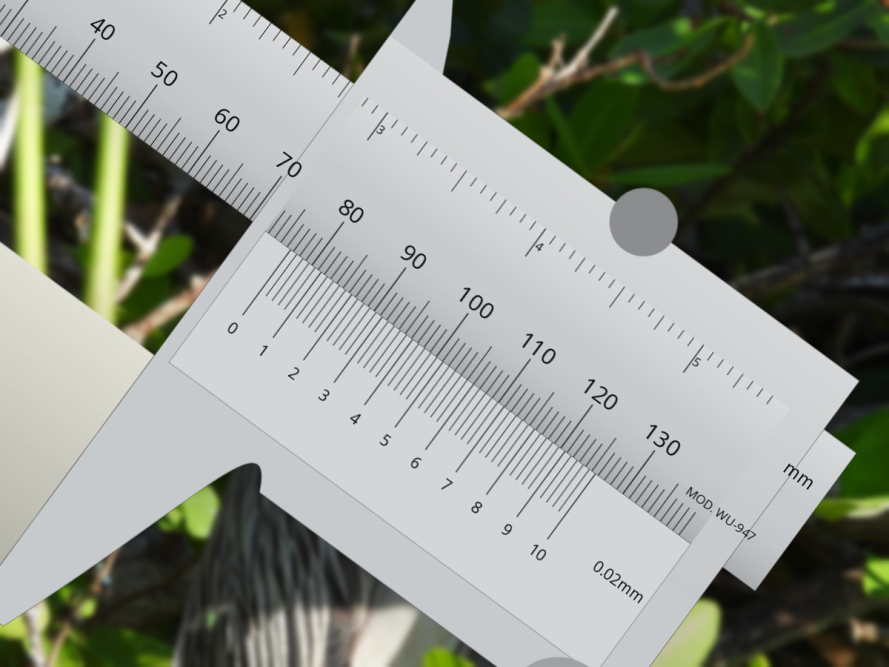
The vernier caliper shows 76.6 mm
